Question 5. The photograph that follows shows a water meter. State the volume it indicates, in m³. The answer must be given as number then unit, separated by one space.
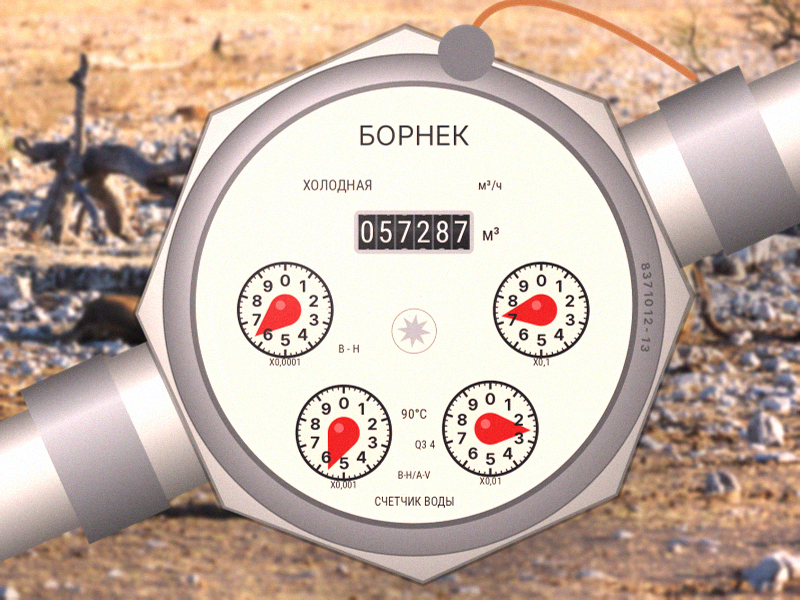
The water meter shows 57287.7256 m³
